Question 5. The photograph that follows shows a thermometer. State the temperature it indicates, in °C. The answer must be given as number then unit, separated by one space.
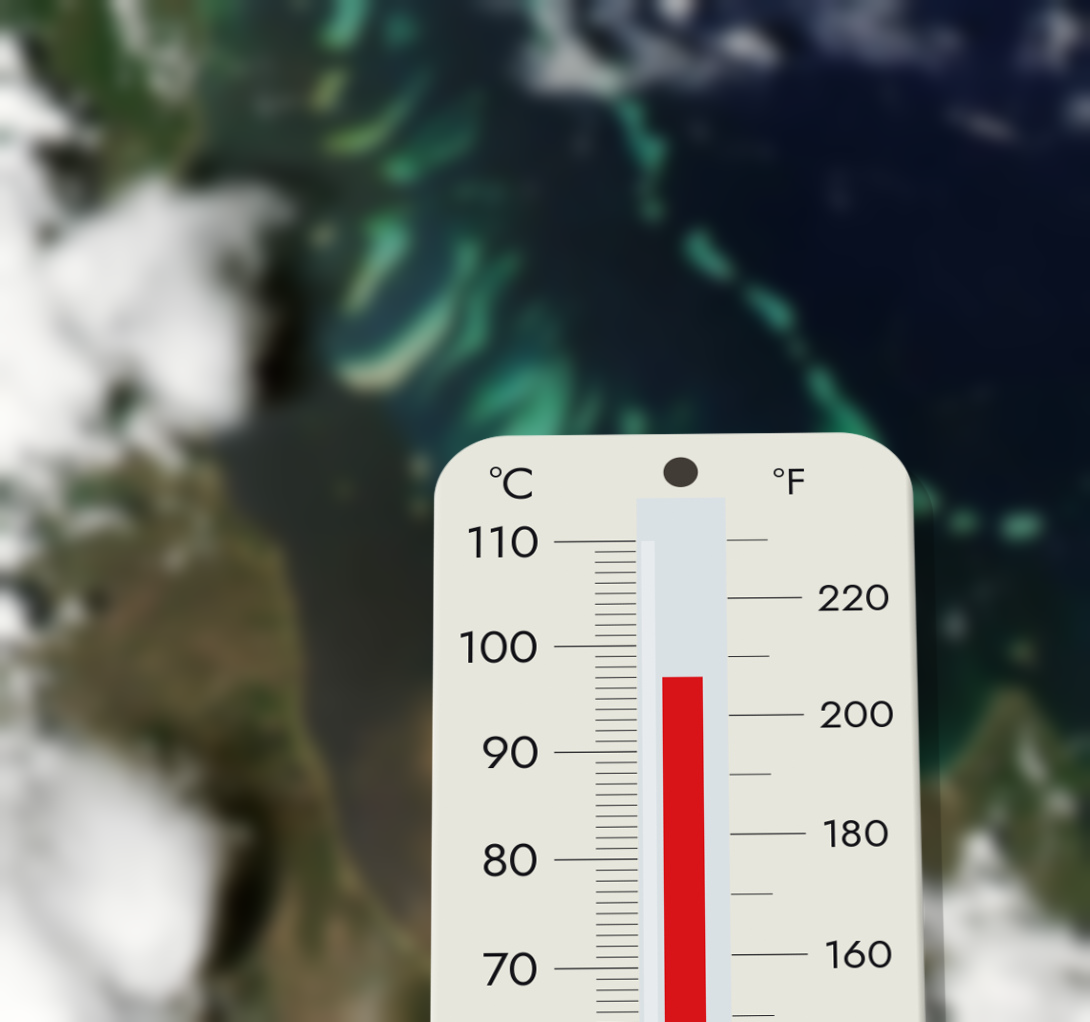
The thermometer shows 97 °C
